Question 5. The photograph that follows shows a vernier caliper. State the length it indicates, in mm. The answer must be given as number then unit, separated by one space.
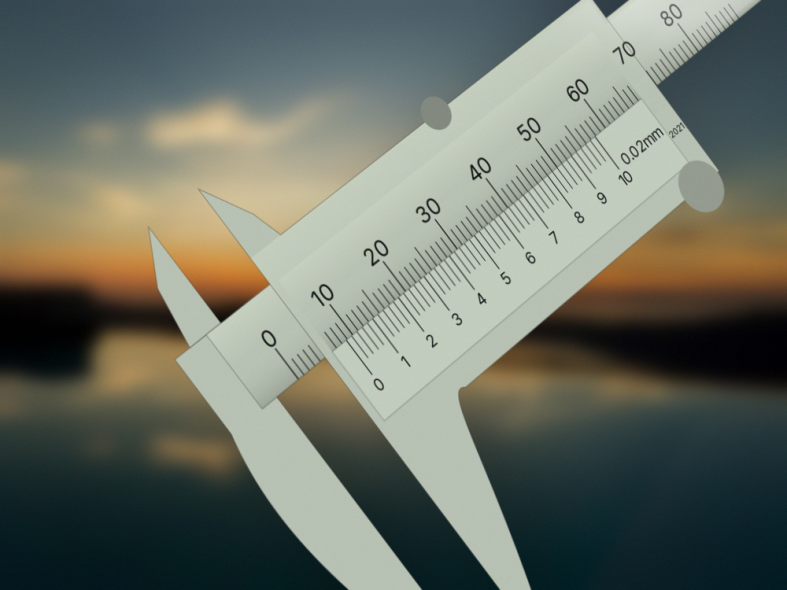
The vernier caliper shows 8.8 mm
